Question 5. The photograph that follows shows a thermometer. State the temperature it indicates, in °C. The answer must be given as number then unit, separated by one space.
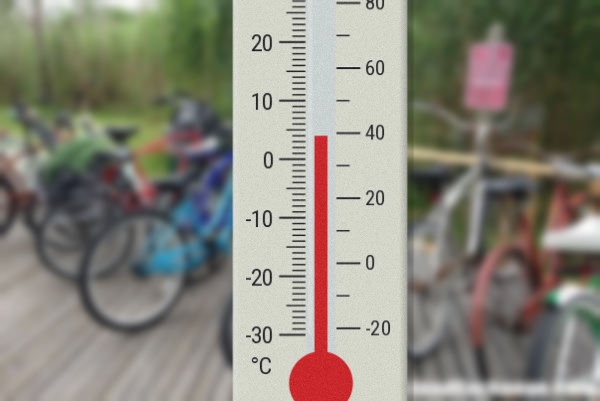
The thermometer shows 4 °C
